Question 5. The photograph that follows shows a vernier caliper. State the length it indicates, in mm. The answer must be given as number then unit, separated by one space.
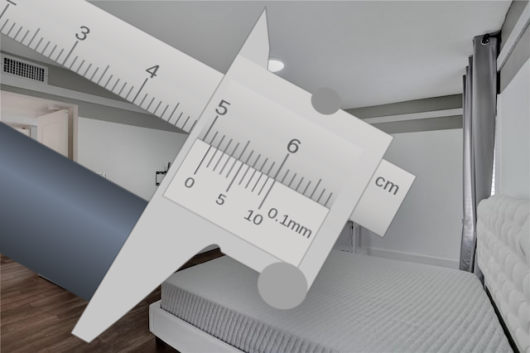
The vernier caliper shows 51.2 mm
